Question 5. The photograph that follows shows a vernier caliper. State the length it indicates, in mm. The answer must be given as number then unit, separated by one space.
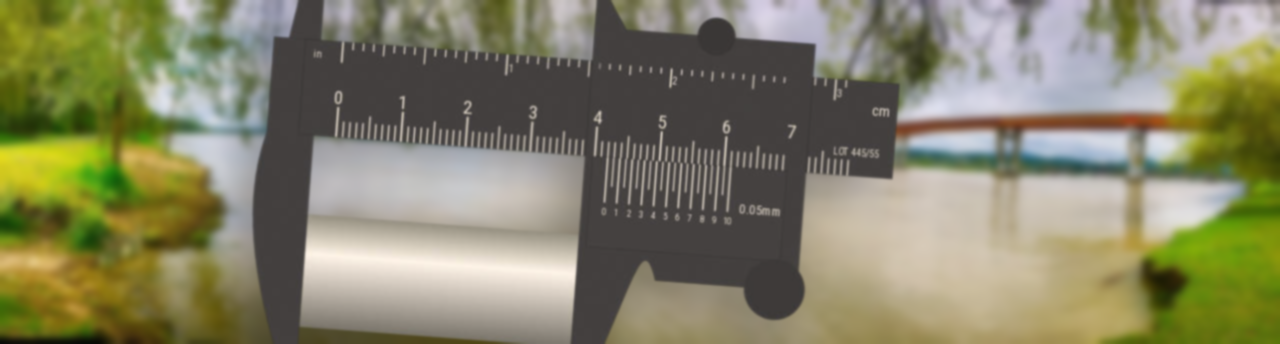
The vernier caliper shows 42.0 mm
